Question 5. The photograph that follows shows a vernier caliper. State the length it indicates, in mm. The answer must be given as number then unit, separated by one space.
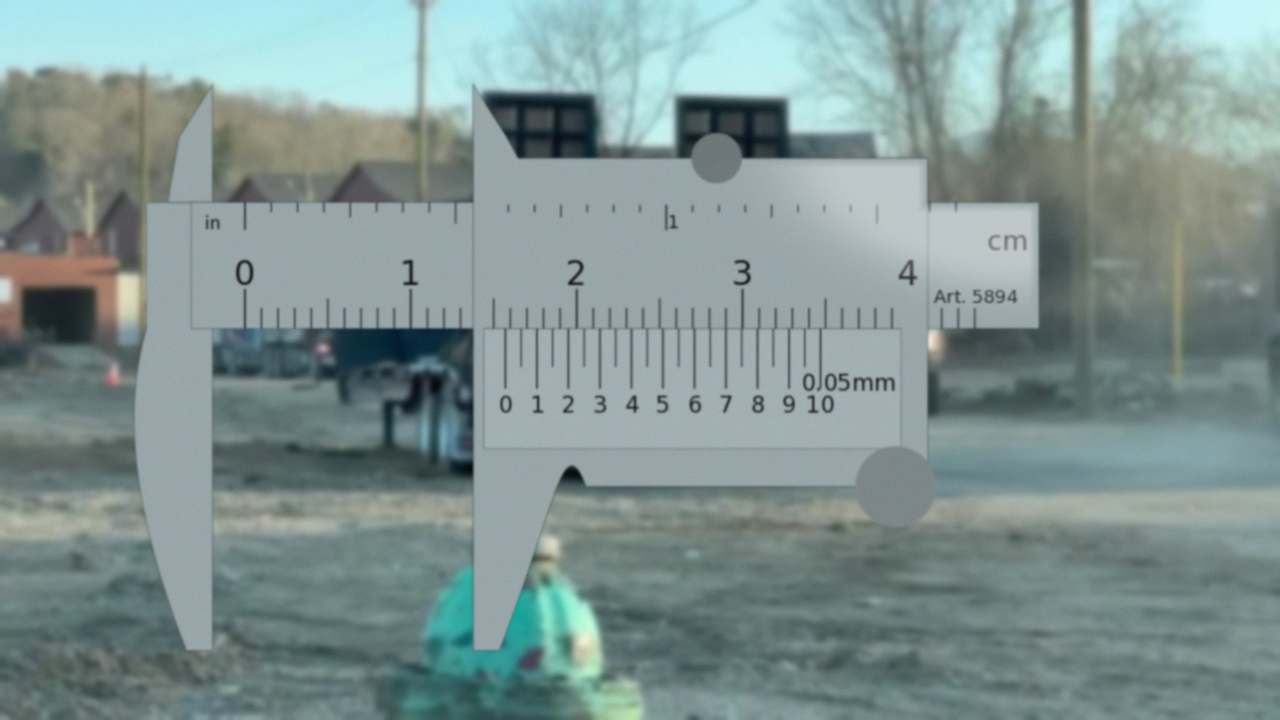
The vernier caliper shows 15.7 mm
